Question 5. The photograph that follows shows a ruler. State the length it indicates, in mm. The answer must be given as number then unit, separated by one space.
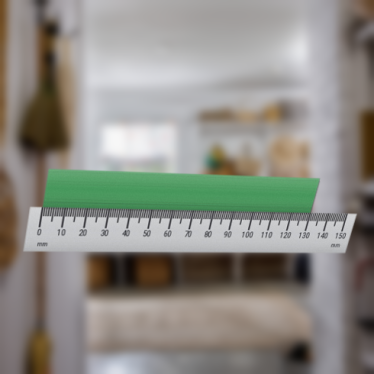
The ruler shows 130 mm
